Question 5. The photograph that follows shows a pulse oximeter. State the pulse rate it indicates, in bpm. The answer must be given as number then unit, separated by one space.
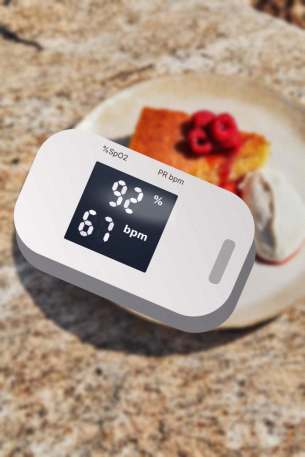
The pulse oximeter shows 67 bpm
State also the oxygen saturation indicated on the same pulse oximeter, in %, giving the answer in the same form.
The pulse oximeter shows 92 %
